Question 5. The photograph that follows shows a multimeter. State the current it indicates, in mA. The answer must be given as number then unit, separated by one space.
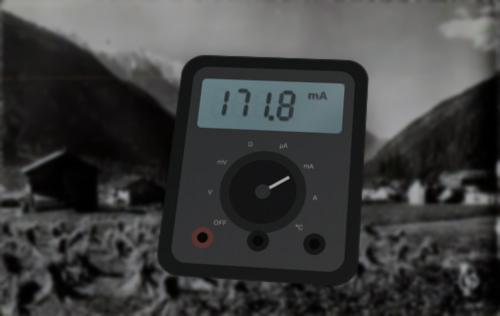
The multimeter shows 171.8 mA
